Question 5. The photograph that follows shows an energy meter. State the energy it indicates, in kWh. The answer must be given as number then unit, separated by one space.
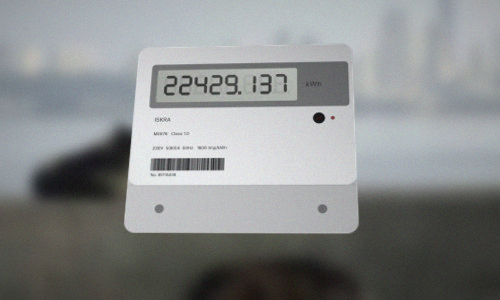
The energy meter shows 22429.137 kWh
